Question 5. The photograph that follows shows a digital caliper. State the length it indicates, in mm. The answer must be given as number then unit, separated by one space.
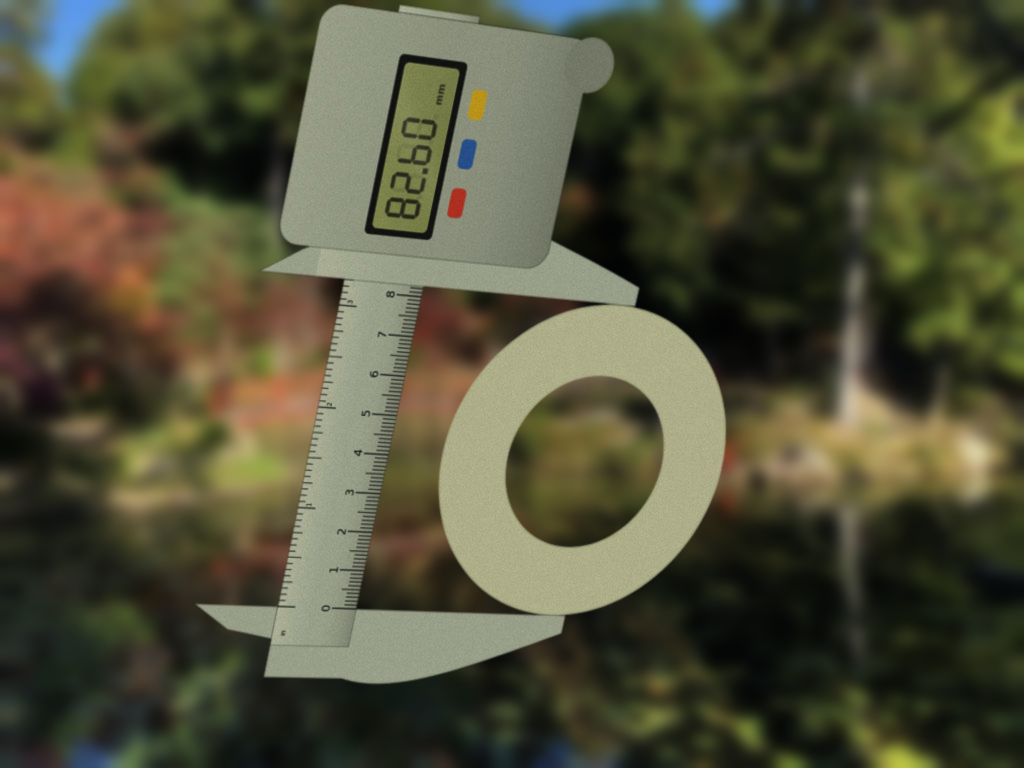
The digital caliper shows 82.60 mm
